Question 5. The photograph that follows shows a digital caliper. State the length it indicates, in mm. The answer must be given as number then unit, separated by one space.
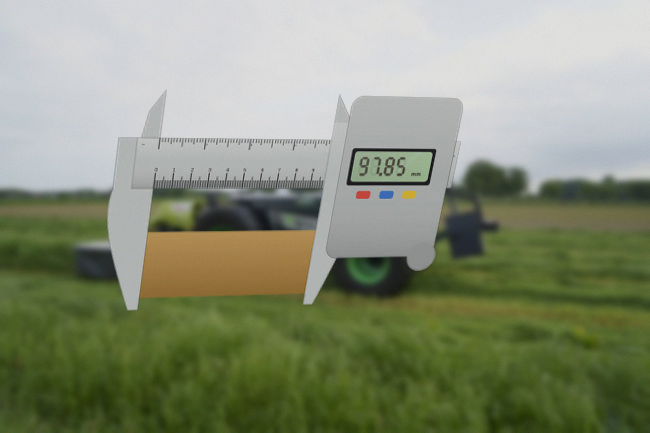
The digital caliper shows 97.85 mm
